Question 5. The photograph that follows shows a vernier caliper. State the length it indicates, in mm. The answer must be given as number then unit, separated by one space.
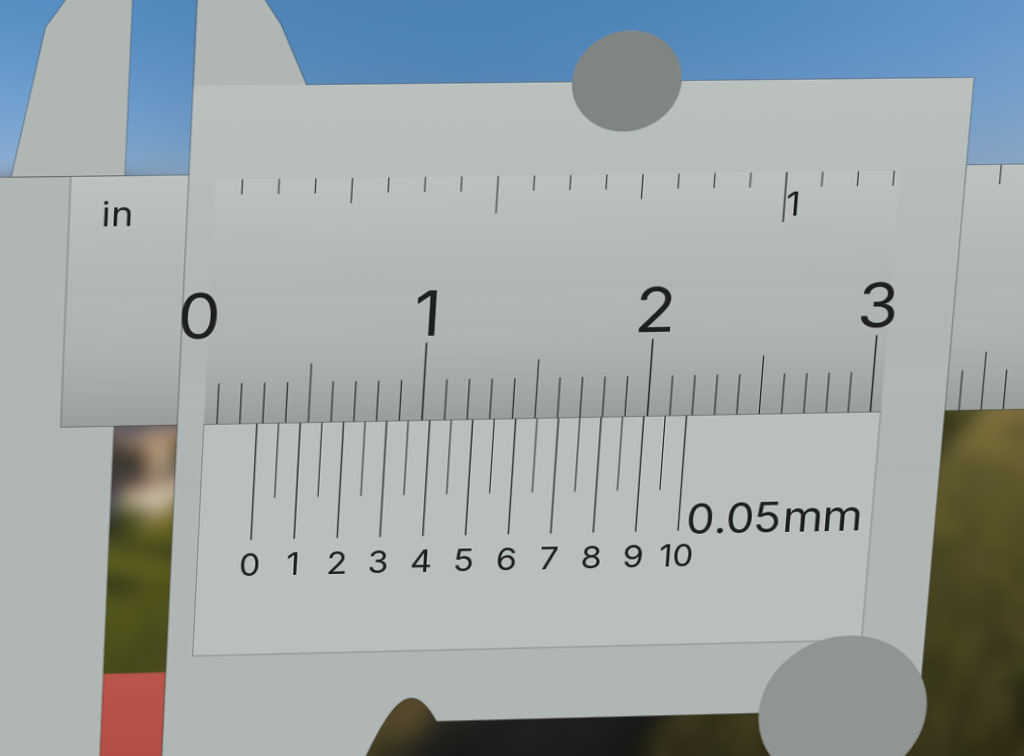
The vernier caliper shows 2.75 mm
